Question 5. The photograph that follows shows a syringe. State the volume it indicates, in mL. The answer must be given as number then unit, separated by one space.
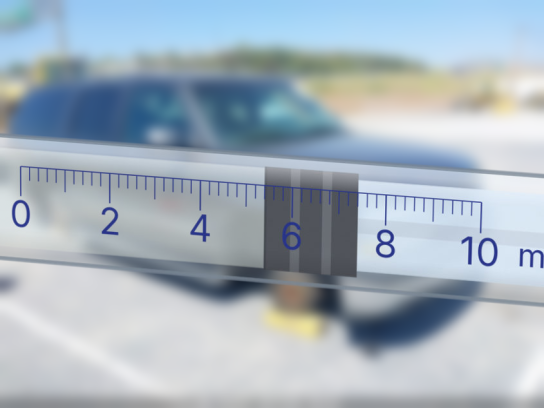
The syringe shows 5.4 mL
